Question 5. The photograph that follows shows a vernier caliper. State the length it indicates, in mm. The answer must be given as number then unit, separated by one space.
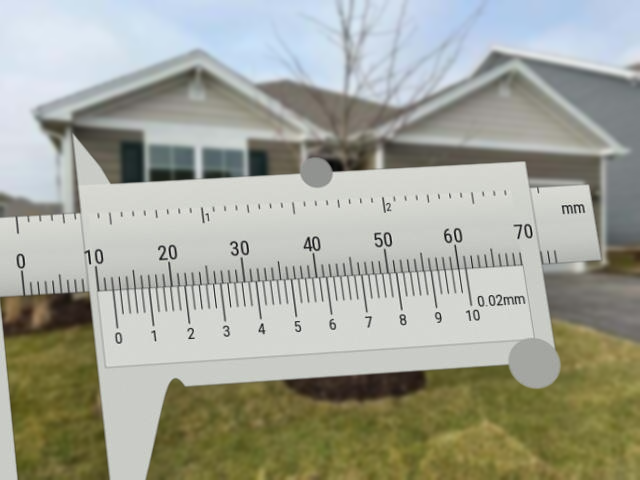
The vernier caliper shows 12.0 mm
